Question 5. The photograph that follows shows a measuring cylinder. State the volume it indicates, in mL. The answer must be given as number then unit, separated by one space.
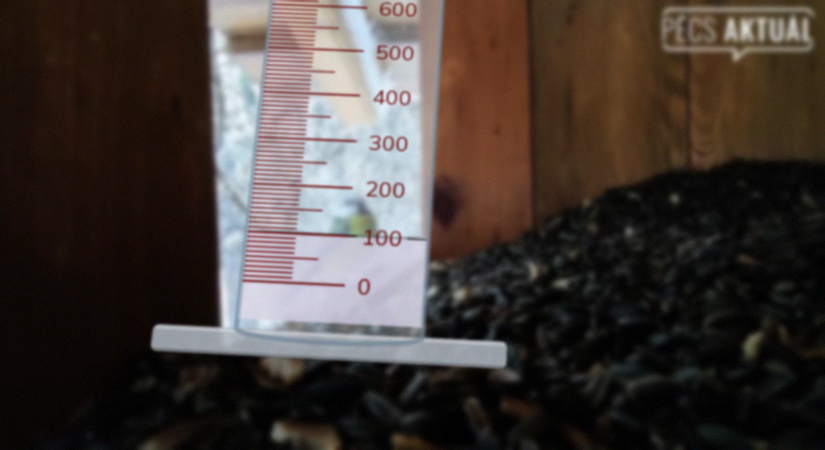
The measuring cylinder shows 100 mL
